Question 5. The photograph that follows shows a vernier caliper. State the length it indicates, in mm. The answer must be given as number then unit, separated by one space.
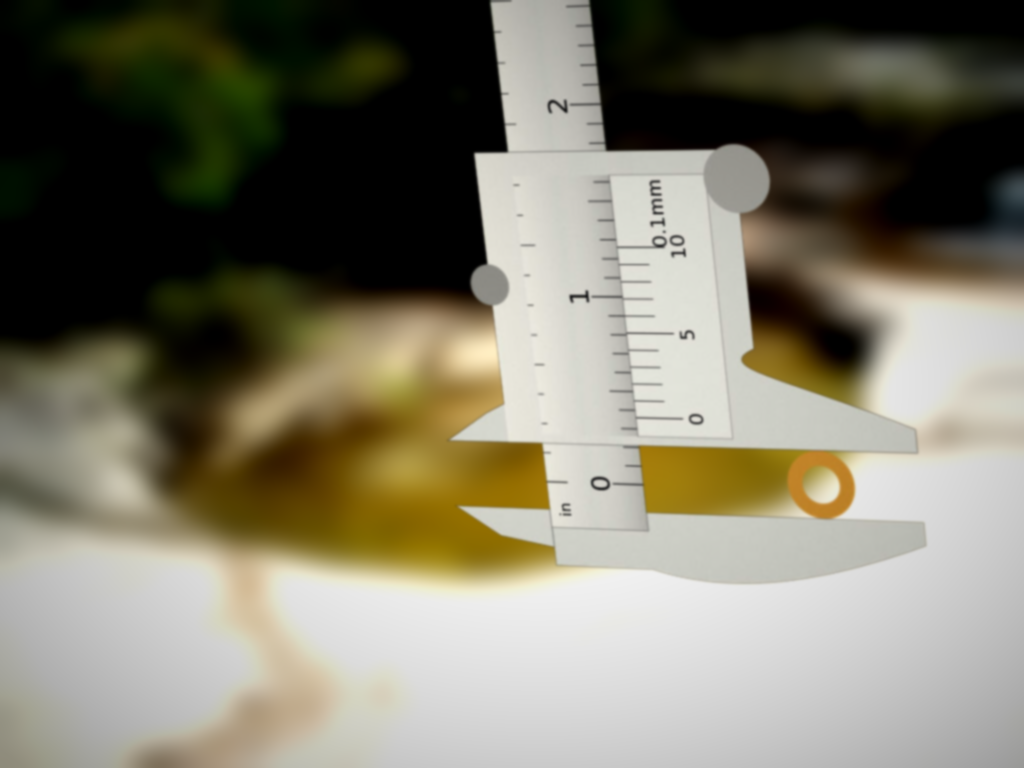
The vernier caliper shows 3.6 mm
